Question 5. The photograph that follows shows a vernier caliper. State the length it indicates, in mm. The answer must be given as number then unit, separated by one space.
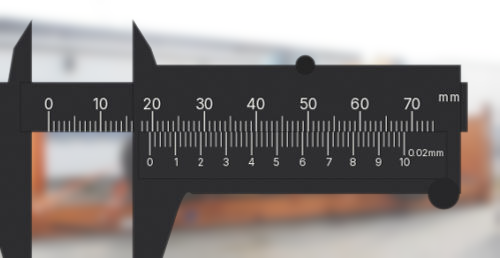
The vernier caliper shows 19.5 mm
